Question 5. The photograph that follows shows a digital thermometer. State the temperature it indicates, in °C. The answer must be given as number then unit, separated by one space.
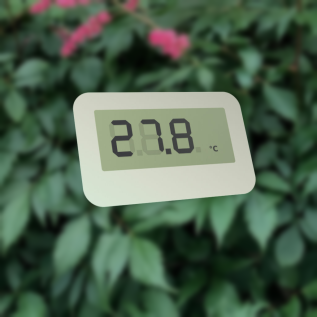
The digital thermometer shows 27.8 °C
